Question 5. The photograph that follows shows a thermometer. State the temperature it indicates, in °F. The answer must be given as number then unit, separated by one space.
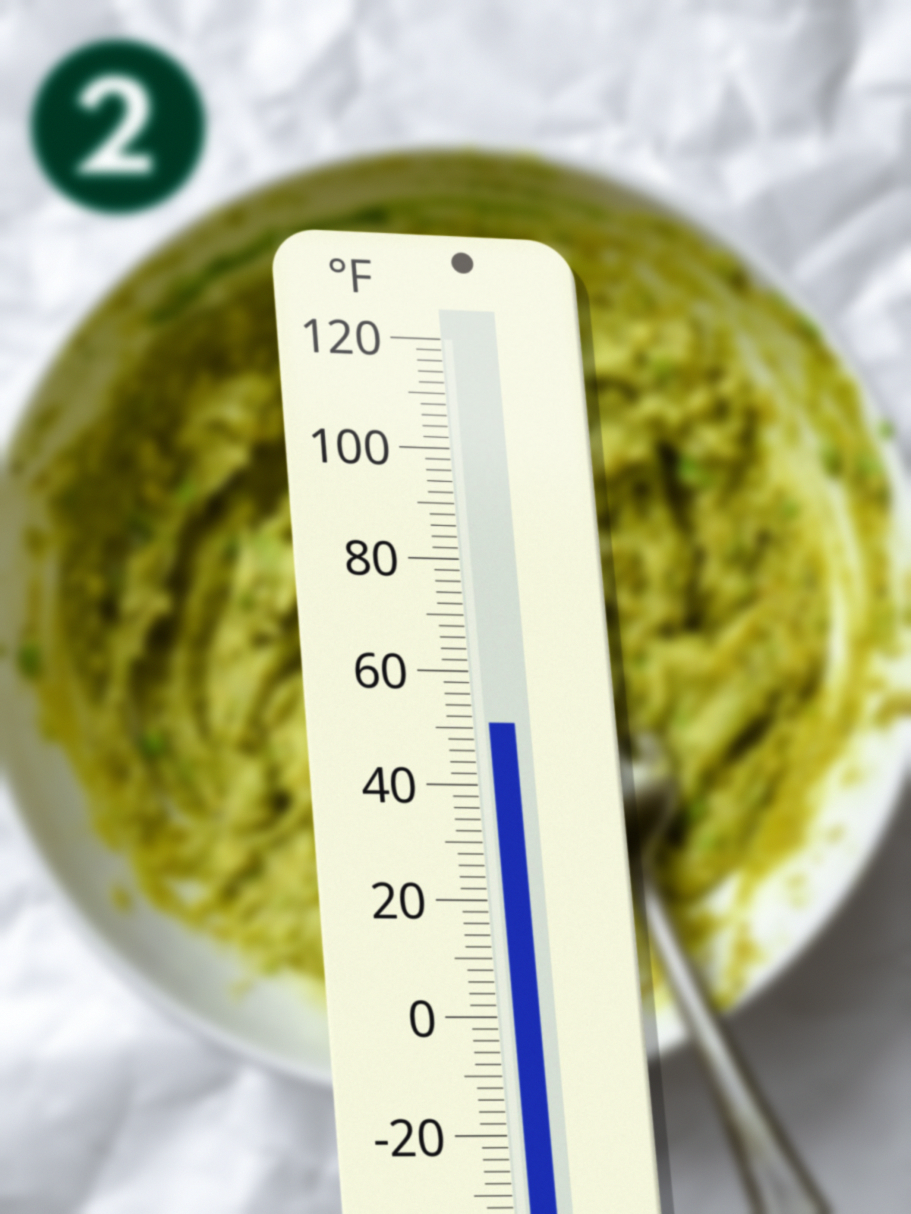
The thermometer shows 51 °F
